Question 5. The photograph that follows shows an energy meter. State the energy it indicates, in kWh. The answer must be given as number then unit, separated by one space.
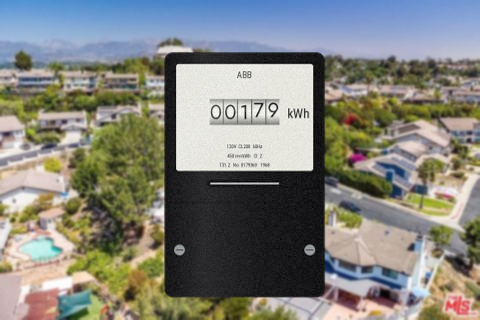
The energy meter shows 179 kWh
